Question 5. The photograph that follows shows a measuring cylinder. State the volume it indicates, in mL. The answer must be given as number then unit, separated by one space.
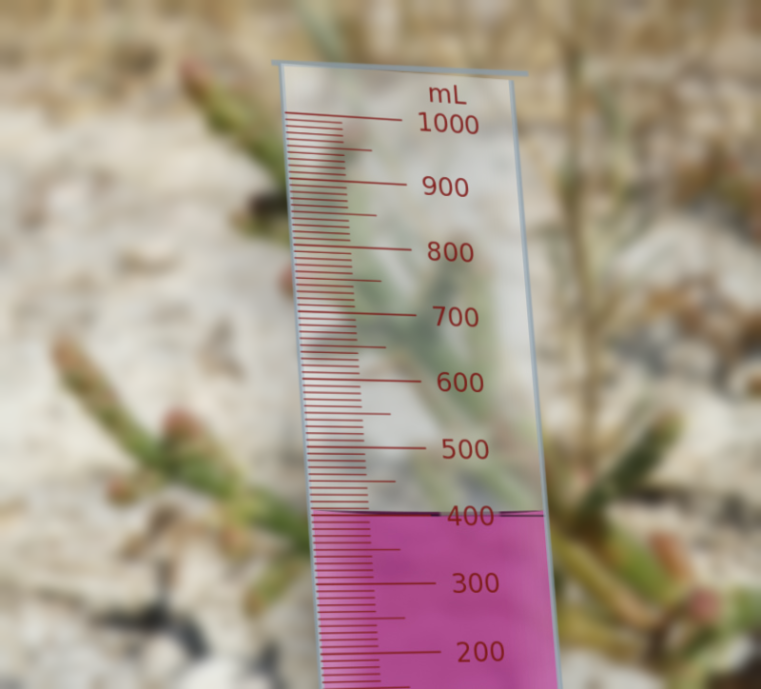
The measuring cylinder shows 400 mL
